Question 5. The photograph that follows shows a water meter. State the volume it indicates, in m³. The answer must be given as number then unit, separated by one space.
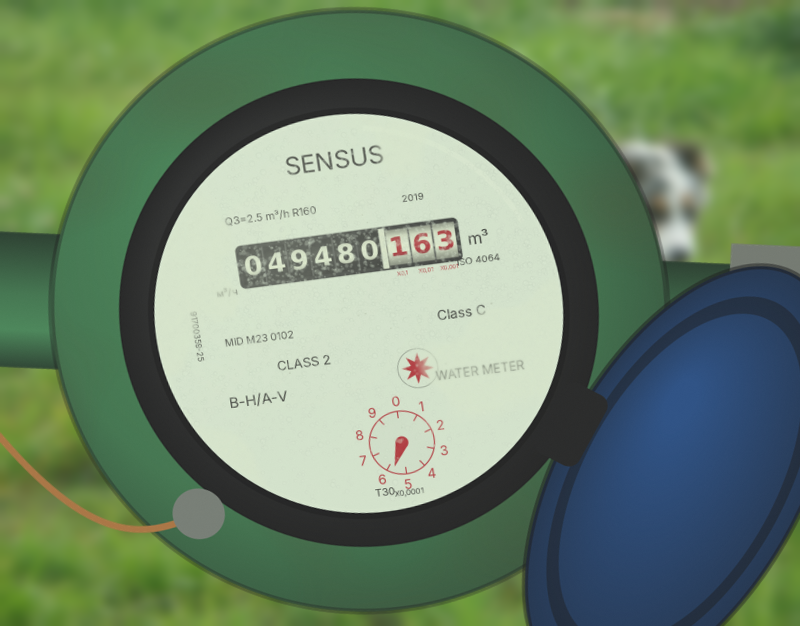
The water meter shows 49480.1635 m³
